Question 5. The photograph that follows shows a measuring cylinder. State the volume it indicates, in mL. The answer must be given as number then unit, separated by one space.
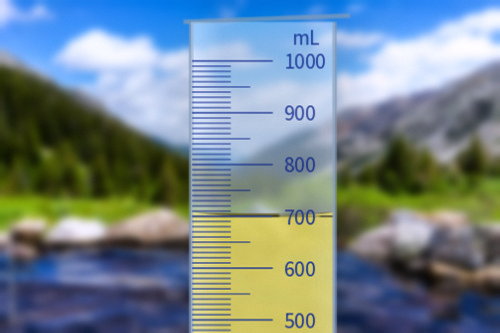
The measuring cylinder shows 700 mL
